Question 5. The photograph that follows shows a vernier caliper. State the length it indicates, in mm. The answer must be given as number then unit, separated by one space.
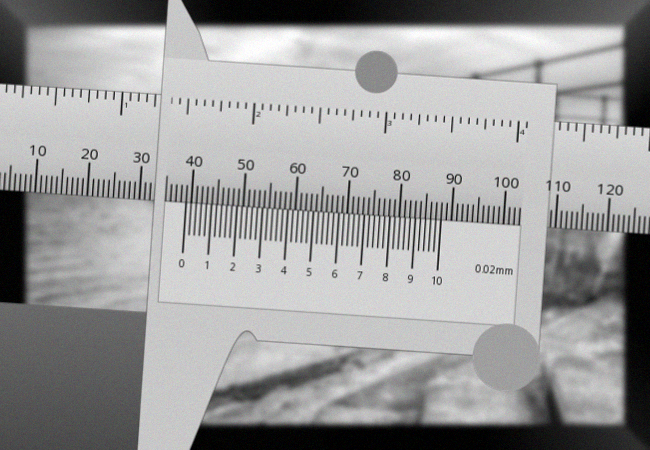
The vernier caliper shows 39.0 mm
